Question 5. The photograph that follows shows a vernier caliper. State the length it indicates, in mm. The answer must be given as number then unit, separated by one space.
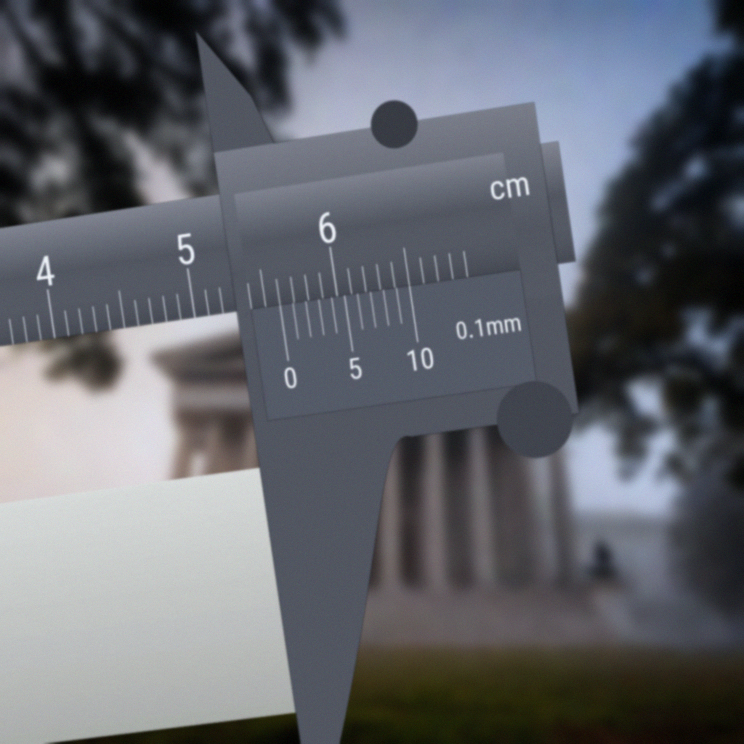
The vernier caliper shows 56.0 mm
